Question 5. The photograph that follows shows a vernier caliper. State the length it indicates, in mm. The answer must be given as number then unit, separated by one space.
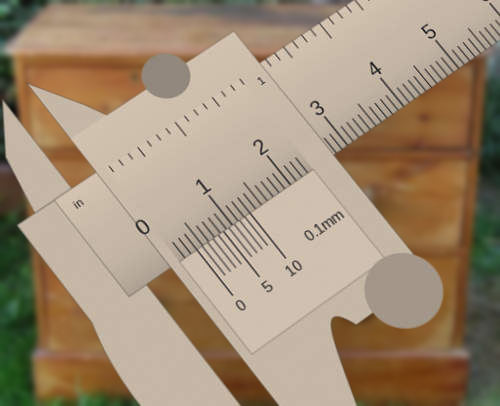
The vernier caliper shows 4.0 mm
